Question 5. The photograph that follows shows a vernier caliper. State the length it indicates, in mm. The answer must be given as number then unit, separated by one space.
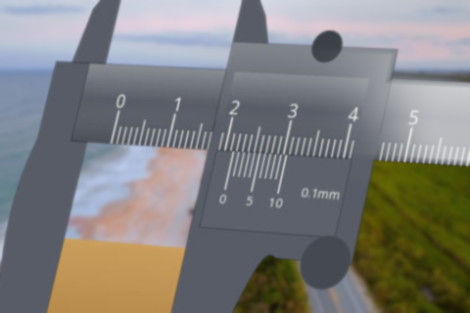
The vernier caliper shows 21.5 mm
